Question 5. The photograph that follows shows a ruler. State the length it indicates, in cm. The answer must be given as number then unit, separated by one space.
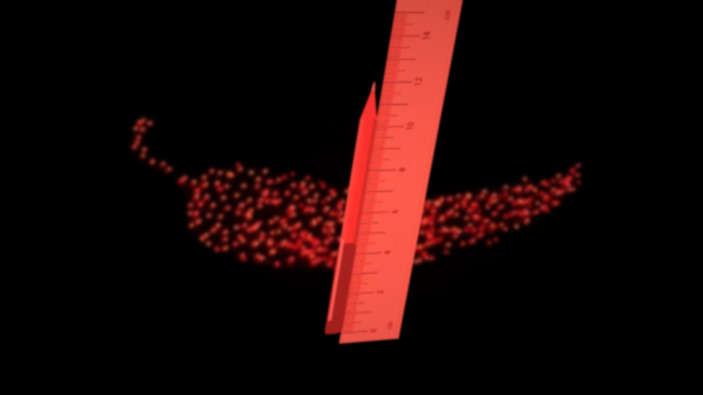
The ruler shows 12 cm
